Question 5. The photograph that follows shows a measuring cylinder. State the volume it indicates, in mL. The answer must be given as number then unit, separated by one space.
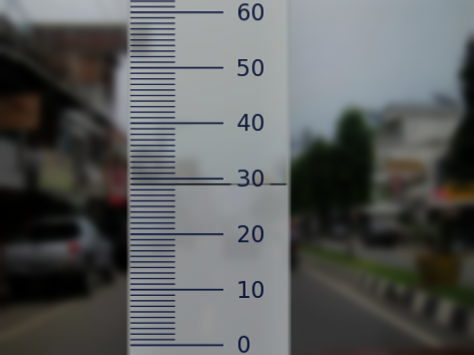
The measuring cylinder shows 29 mL
